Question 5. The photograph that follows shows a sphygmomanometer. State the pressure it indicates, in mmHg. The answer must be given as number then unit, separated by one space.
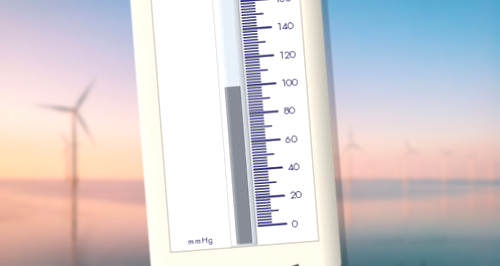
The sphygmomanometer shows 100 mmHg
